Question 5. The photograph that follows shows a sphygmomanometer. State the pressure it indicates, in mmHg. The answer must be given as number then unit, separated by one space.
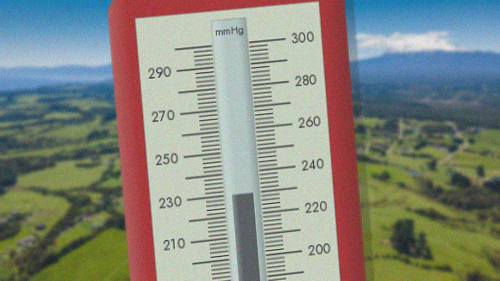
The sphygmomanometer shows 230 mmHg
